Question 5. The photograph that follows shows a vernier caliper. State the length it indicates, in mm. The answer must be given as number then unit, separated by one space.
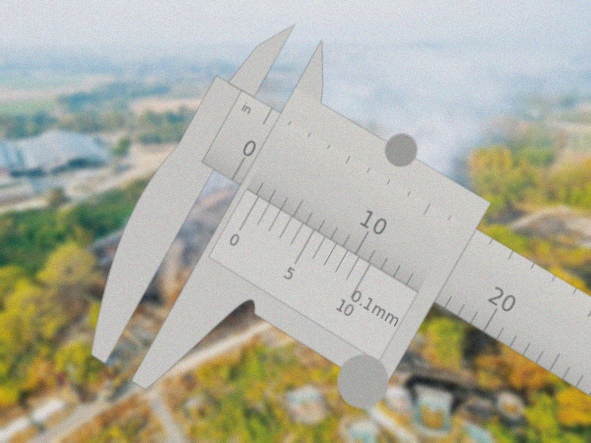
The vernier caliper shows 2.2 mm
